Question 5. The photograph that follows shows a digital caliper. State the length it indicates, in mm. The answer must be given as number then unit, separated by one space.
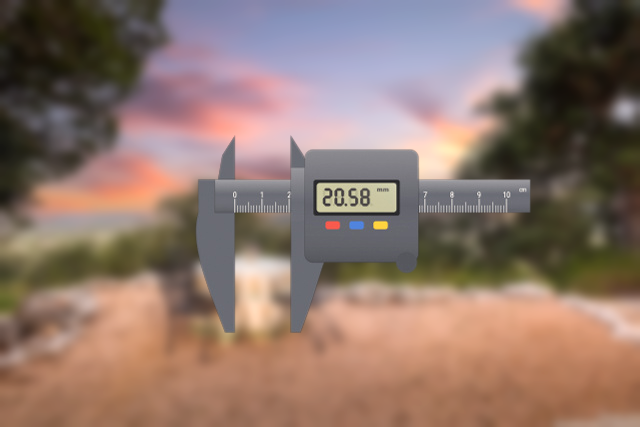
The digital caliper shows 20.58 mm
